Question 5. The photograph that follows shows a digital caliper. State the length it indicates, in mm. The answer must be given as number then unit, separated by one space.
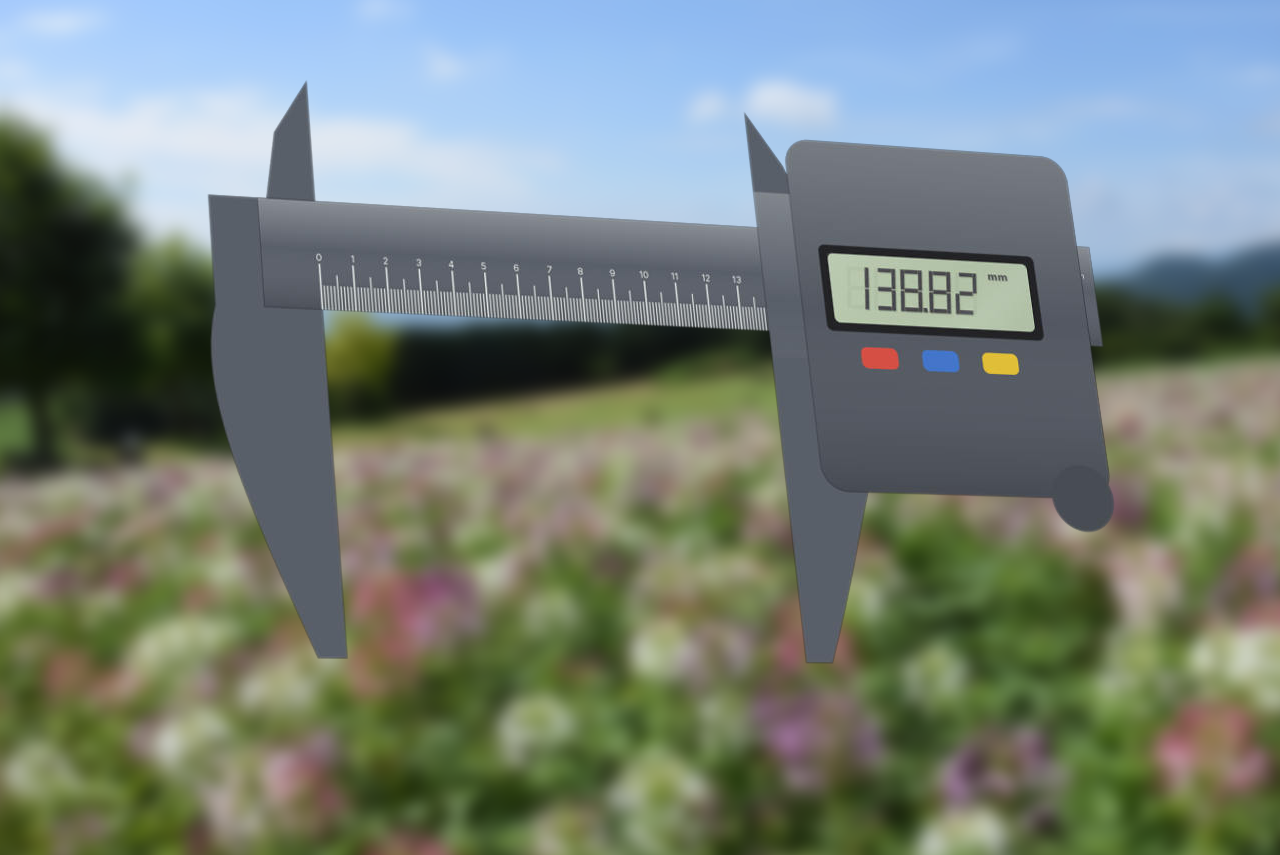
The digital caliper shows 138.82 mm
